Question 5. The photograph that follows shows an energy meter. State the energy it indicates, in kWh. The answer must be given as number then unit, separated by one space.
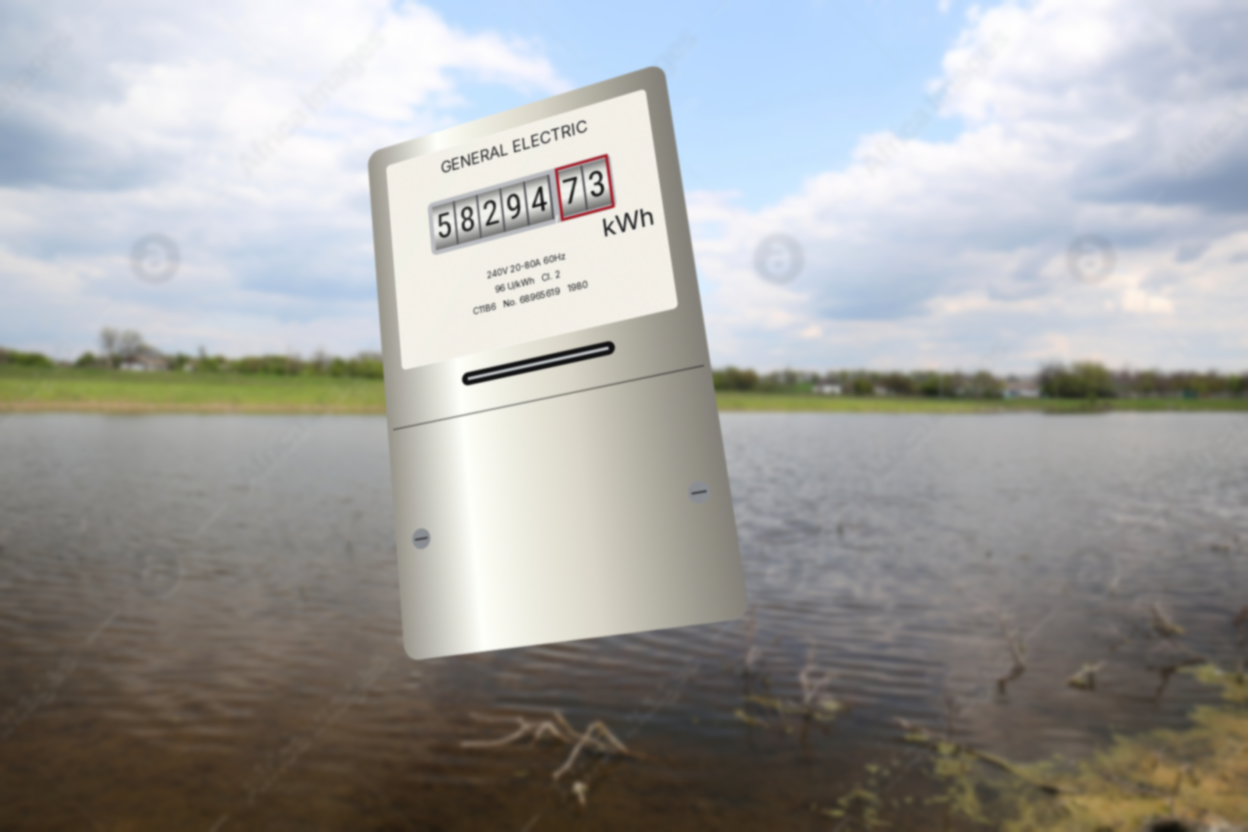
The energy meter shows 58294.73 kWh
